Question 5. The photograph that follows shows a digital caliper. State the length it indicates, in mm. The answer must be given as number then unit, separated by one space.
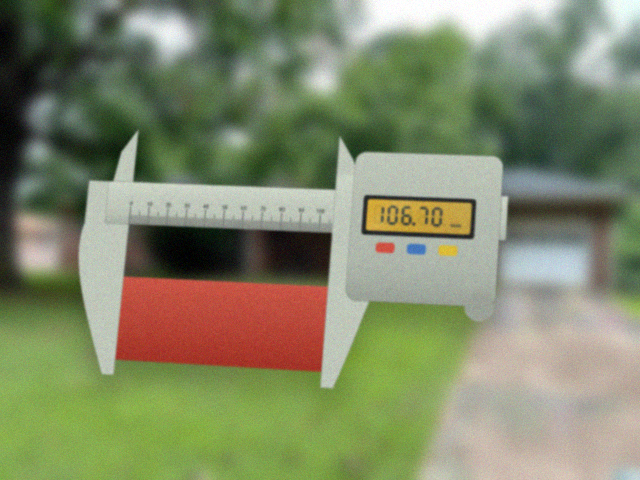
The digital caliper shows 106.70 mm
